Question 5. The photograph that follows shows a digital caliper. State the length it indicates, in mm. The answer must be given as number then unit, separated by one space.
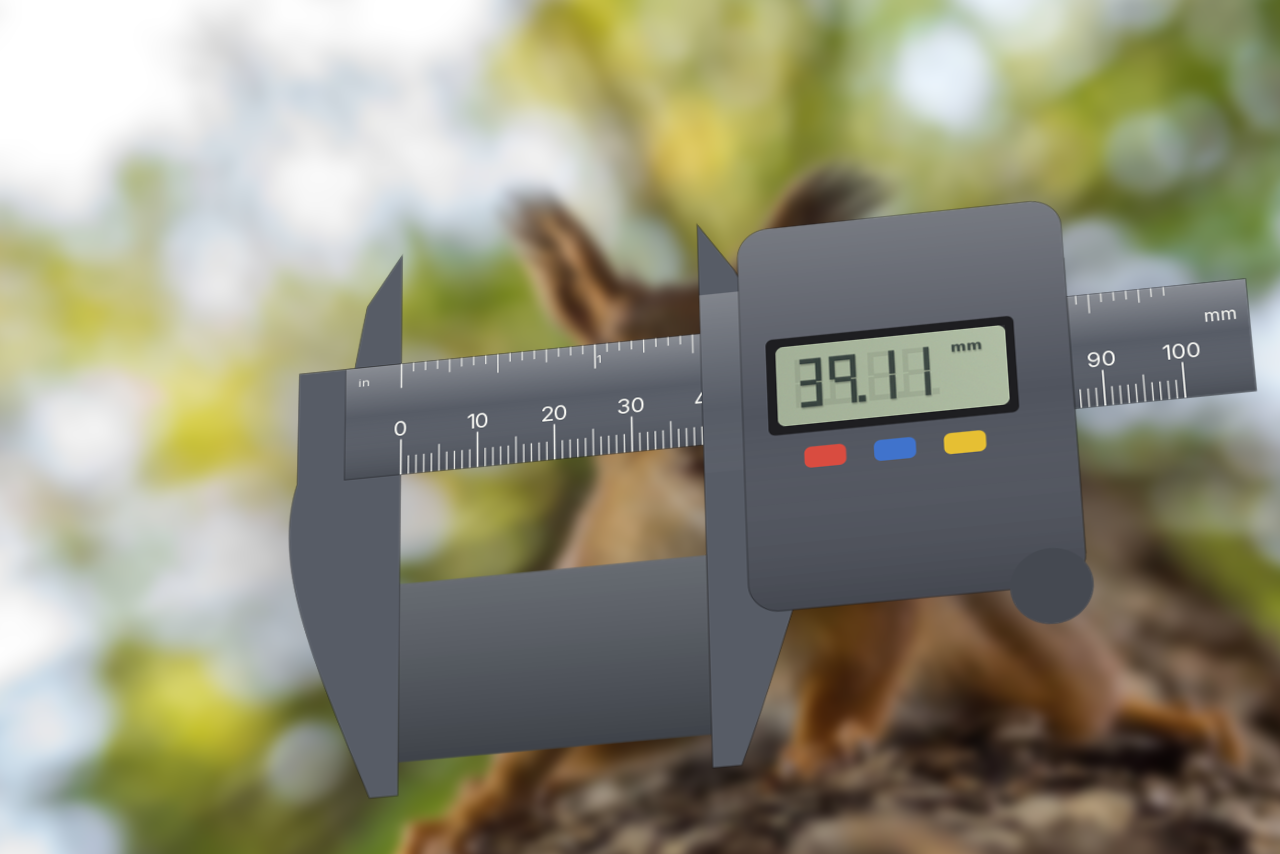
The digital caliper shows 39.11 mm
